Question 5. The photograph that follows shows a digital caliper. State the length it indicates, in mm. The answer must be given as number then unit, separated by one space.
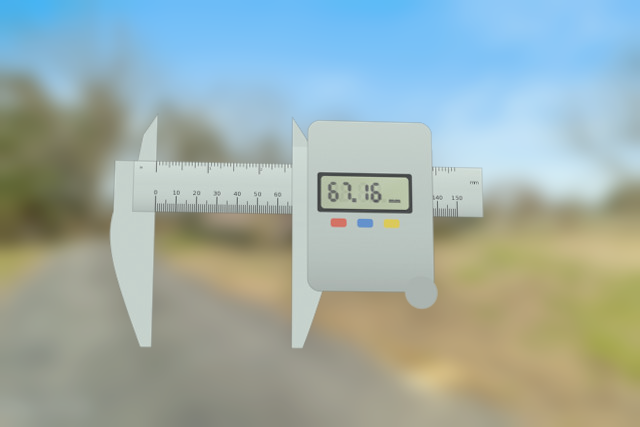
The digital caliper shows 67.16 mm
